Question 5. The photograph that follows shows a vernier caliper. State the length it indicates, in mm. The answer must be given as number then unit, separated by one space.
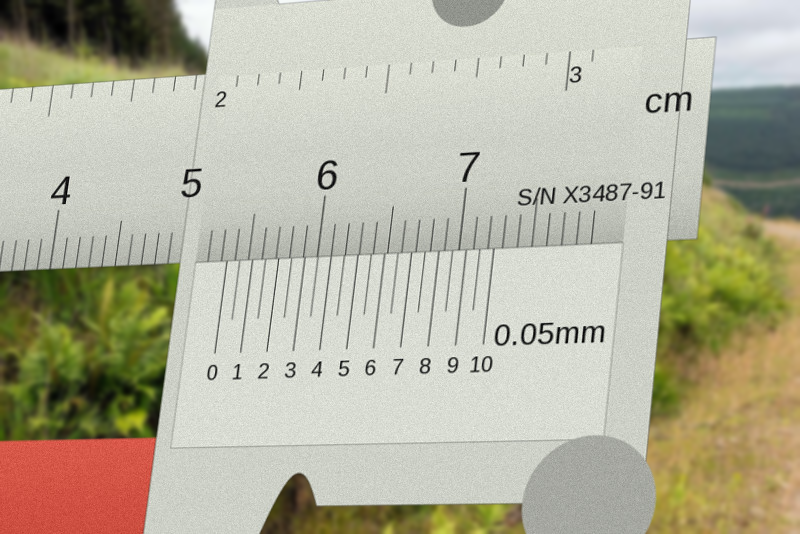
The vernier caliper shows 53.4 mm
